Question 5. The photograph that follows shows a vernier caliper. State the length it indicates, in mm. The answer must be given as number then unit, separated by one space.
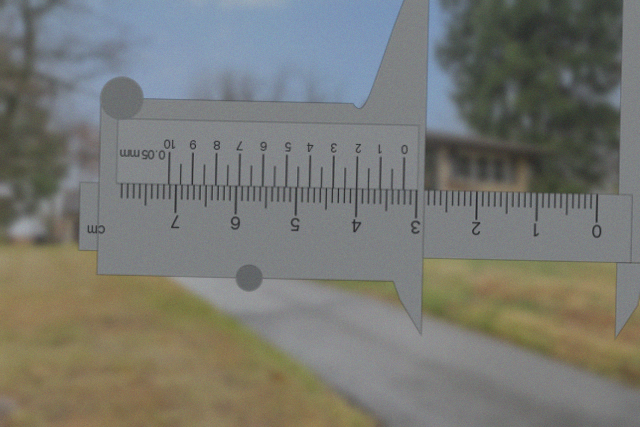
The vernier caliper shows 32.2 mm
